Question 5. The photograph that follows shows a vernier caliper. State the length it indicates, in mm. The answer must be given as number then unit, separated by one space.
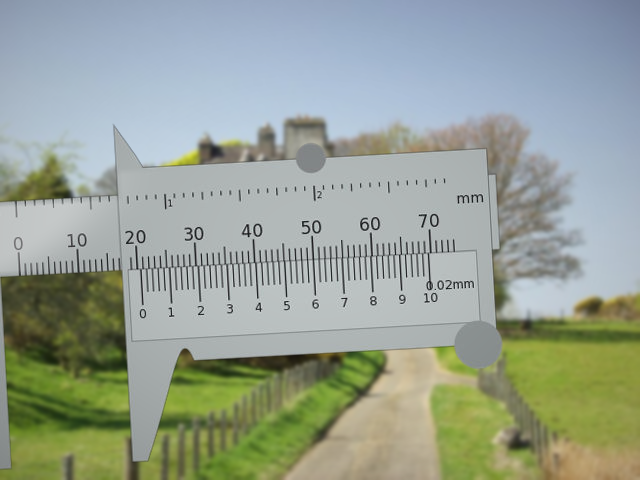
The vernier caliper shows 20.6 mm
